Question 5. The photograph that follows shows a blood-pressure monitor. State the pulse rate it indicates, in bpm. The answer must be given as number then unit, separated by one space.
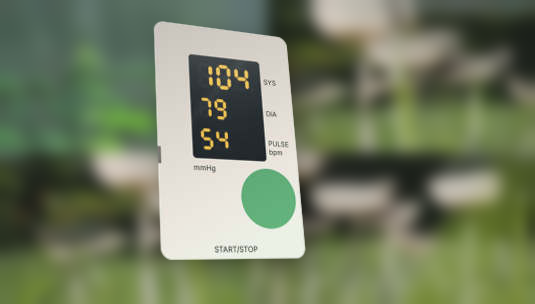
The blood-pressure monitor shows 54 bpm
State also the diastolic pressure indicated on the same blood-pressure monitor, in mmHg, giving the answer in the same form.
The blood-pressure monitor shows 79 mmHg
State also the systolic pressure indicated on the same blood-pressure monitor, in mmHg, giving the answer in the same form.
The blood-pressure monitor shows 104 mmHg
